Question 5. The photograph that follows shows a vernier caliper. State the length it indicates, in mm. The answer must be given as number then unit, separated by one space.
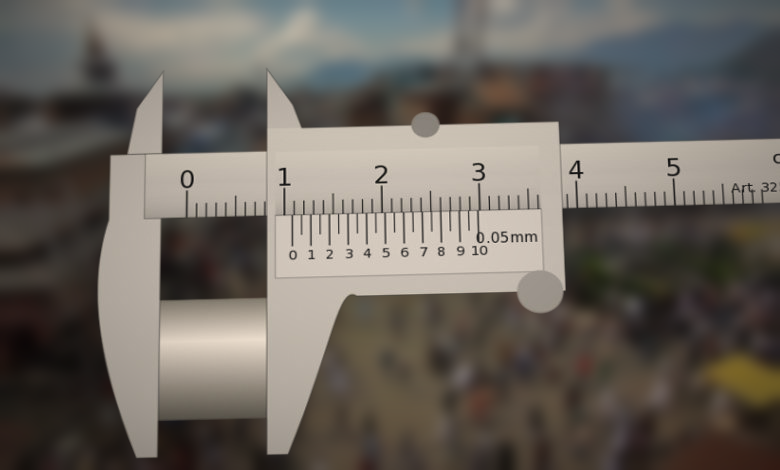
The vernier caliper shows 10.8 mm
